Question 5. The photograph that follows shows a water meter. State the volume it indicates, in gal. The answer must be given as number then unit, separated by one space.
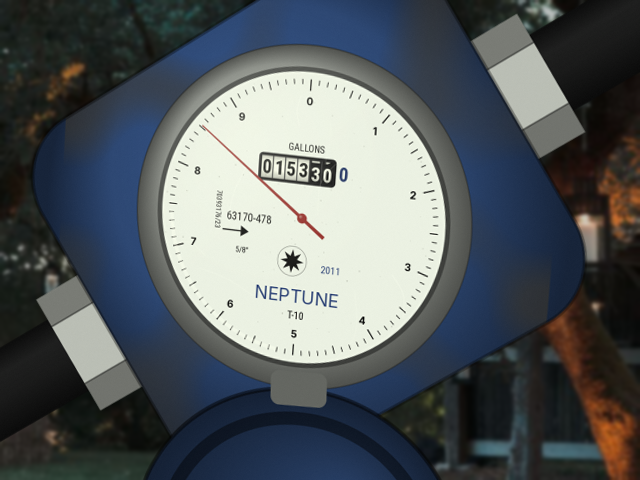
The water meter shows 153298.5 gal
